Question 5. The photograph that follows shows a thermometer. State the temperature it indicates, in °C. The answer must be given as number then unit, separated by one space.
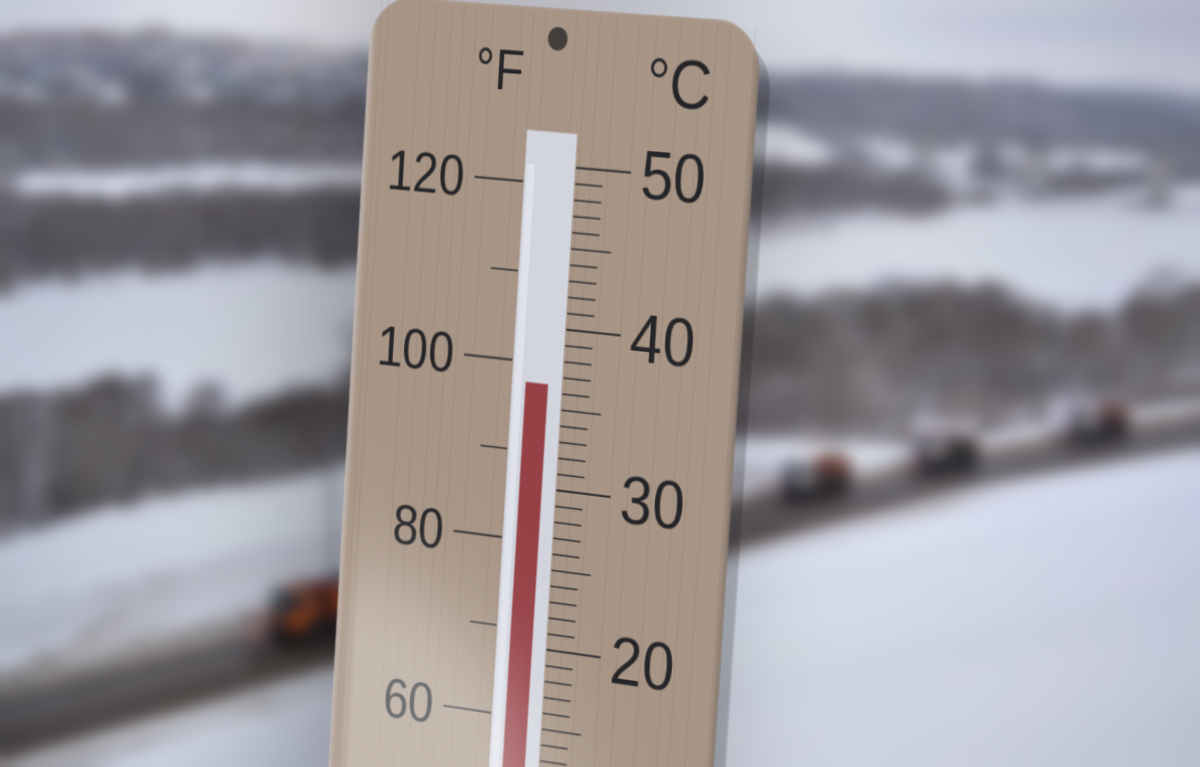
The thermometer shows 36.5 °C
